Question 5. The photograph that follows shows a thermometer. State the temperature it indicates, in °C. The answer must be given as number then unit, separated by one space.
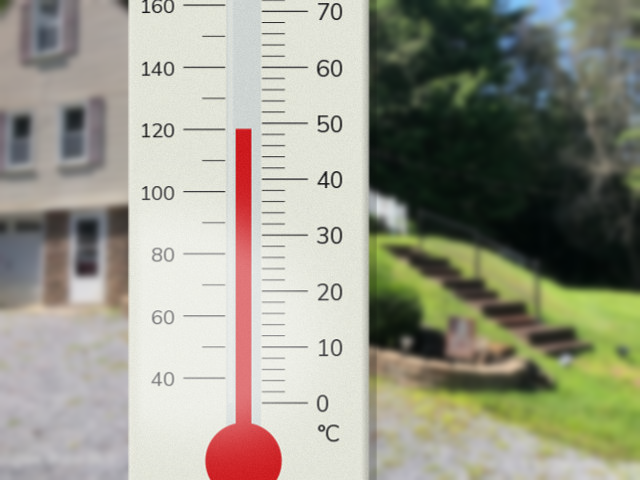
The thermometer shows 49 °C
